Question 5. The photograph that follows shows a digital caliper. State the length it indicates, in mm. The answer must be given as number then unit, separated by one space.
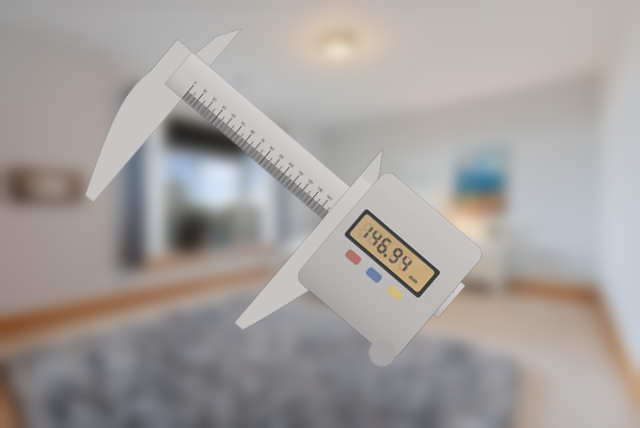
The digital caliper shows 146.94 mm
